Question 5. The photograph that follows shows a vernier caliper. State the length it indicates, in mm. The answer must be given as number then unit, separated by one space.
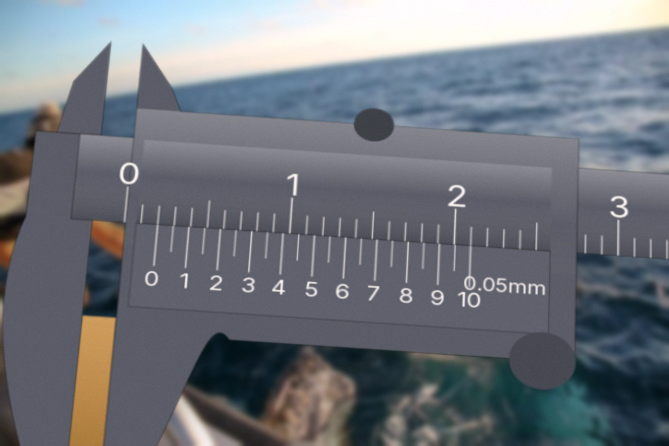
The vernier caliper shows 2.0 mm
